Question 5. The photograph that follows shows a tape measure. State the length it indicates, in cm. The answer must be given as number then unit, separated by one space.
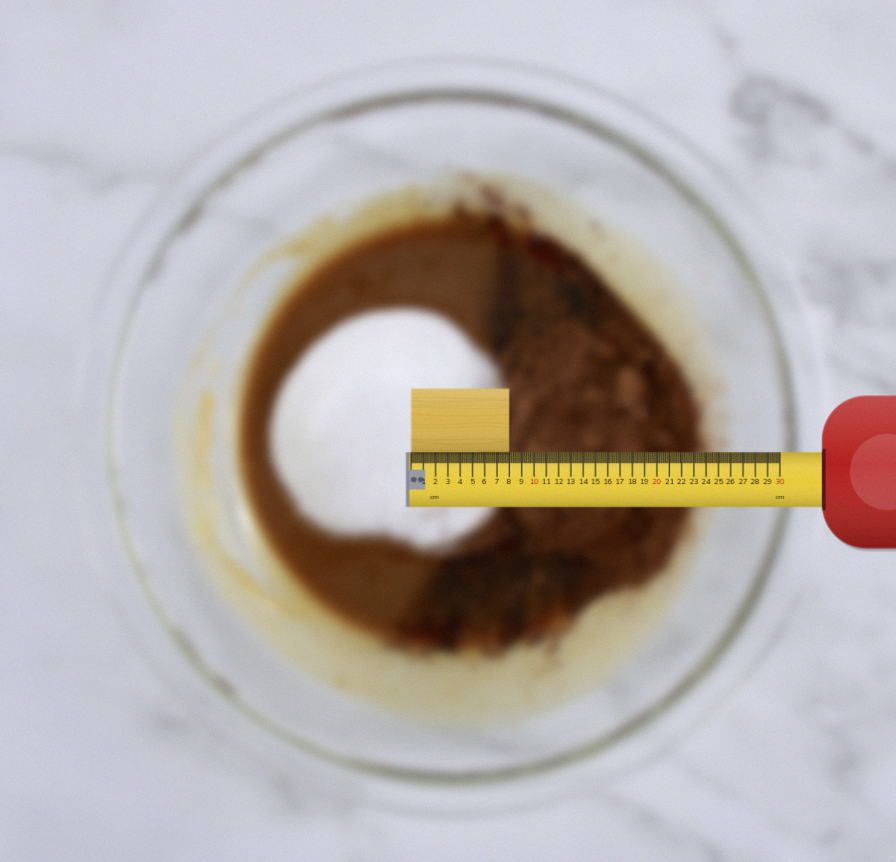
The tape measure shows 8 cm
